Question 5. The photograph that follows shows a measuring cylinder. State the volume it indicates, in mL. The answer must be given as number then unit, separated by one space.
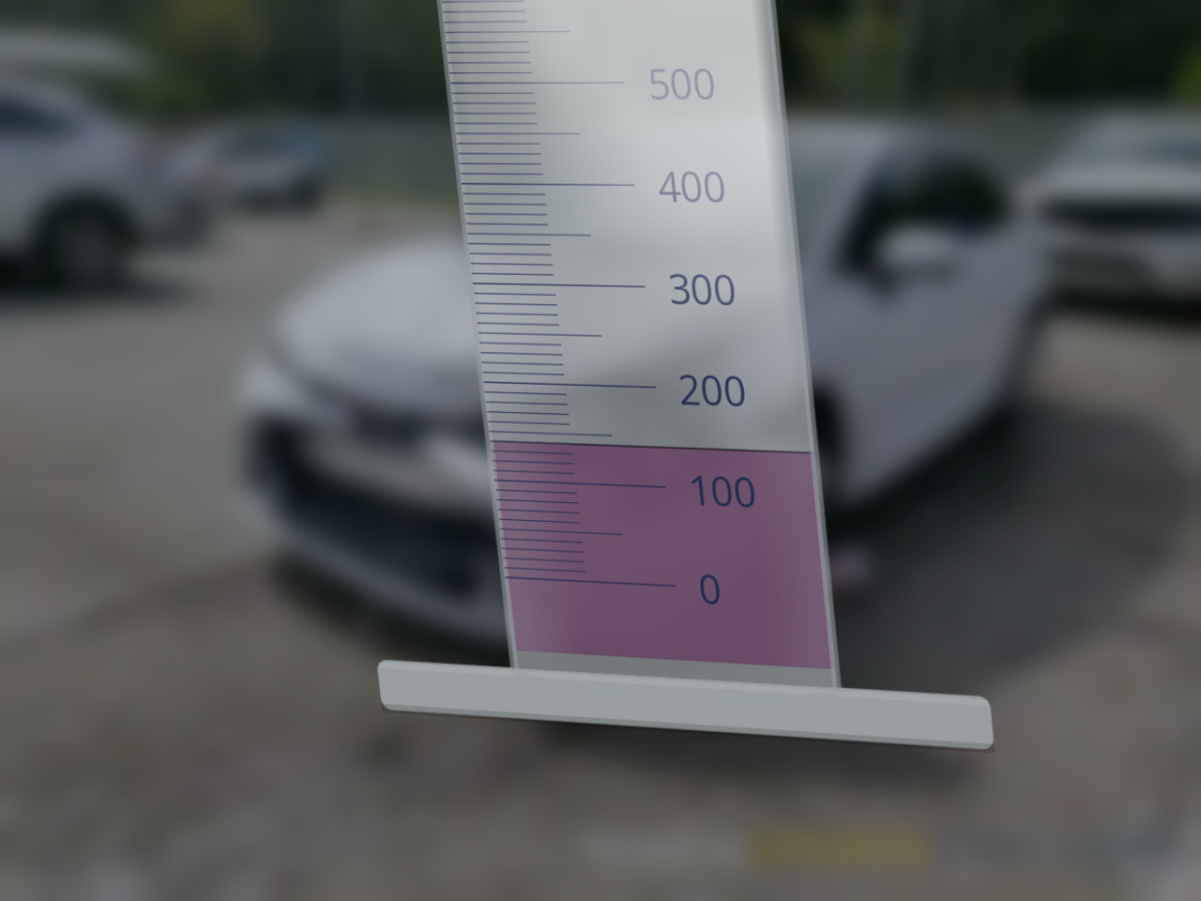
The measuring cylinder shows 140 mL
